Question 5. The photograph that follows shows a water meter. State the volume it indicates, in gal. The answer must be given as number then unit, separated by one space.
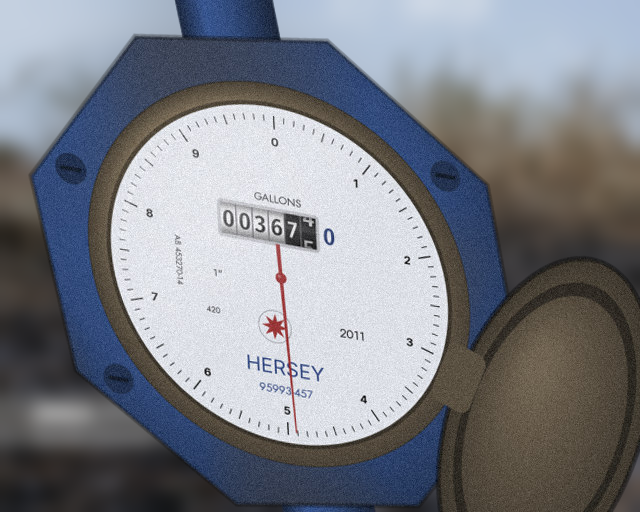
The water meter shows 36744.9 gal
